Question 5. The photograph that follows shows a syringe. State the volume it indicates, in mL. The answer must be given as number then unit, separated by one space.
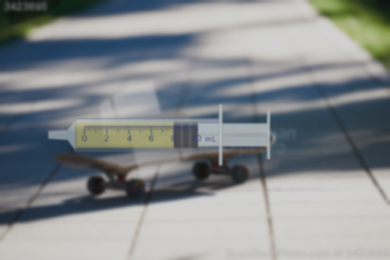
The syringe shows 8 mL
